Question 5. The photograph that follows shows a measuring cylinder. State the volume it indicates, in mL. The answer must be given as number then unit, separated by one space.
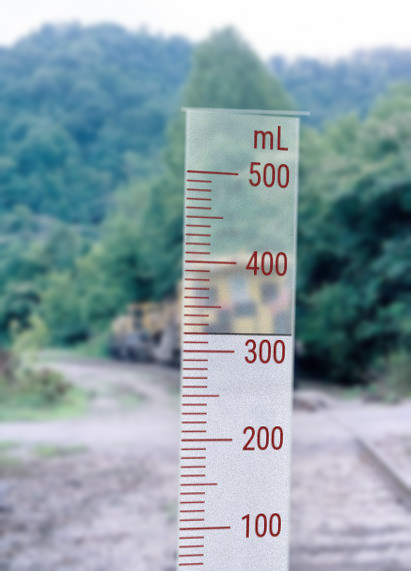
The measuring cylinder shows 320 mL
